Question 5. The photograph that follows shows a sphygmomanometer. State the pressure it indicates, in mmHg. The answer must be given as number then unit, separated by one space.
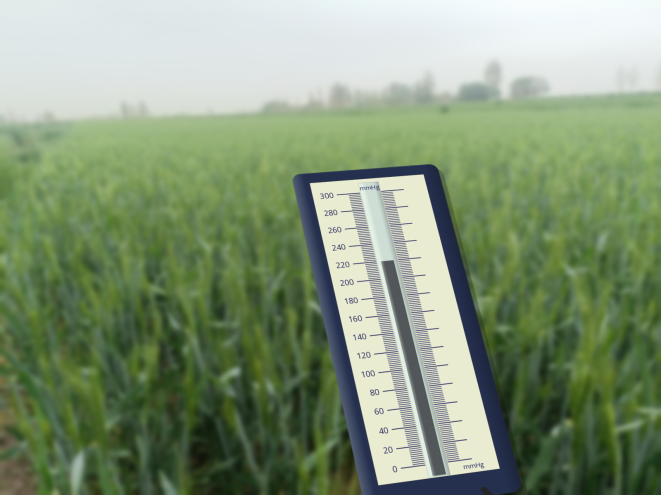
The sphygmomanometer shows 220 mmHg
